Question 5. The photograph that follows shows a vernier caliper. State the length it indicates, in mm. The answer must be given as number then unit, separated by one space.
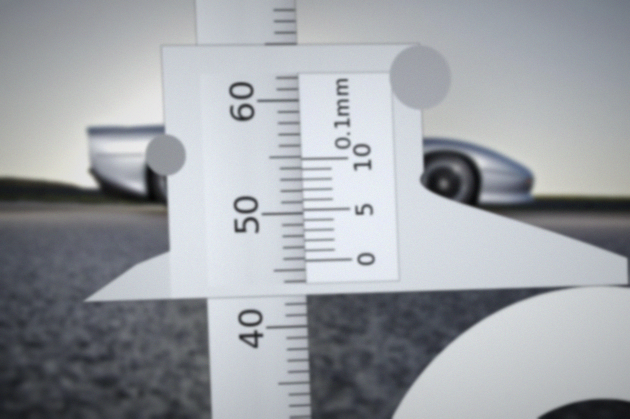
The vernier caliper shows 45.8 mm
